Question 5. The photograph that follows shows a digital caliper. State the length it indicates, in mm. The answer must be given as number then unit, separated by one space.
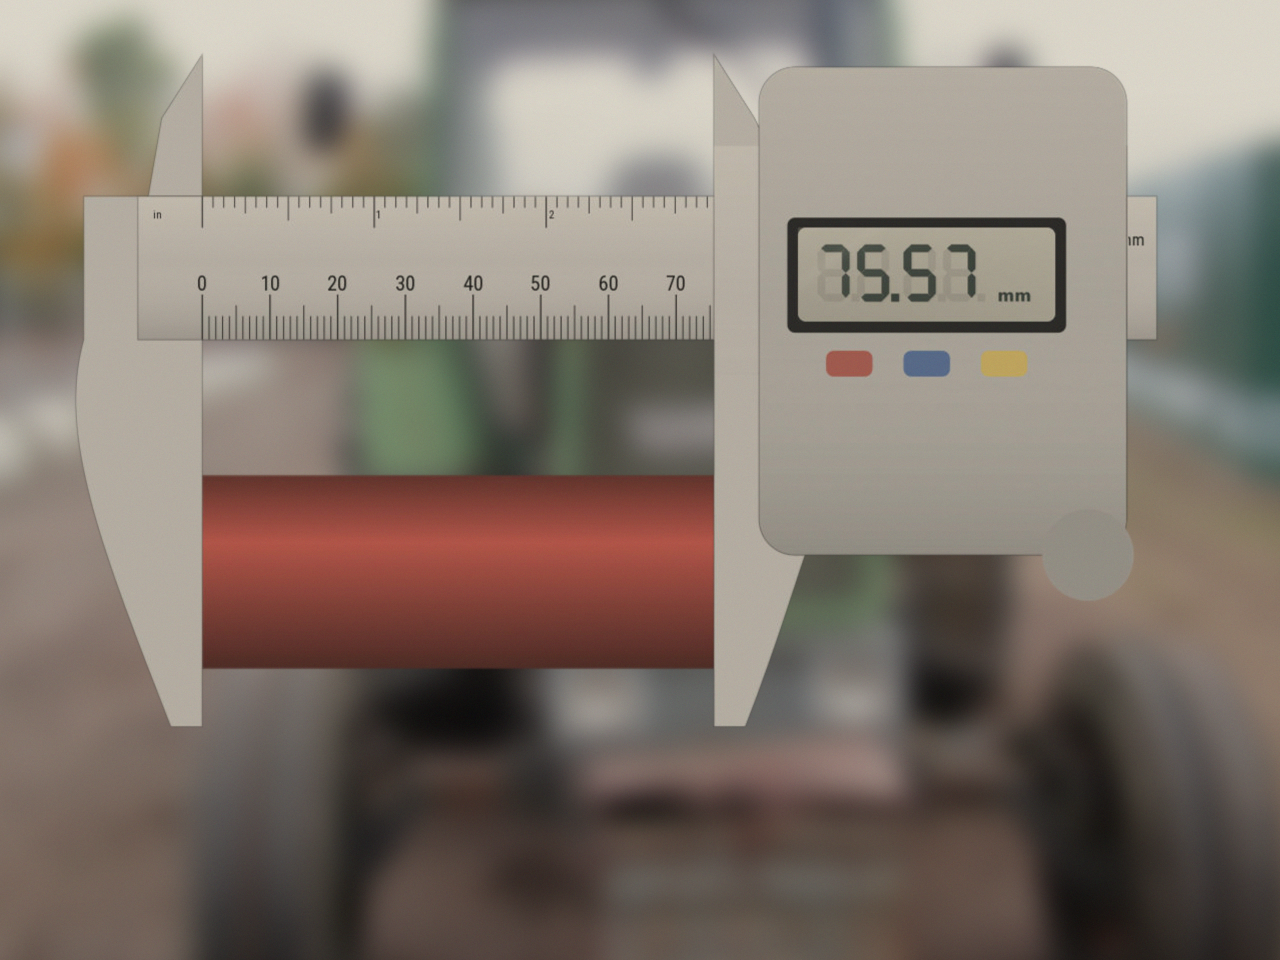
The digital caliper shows 75.57 mm
